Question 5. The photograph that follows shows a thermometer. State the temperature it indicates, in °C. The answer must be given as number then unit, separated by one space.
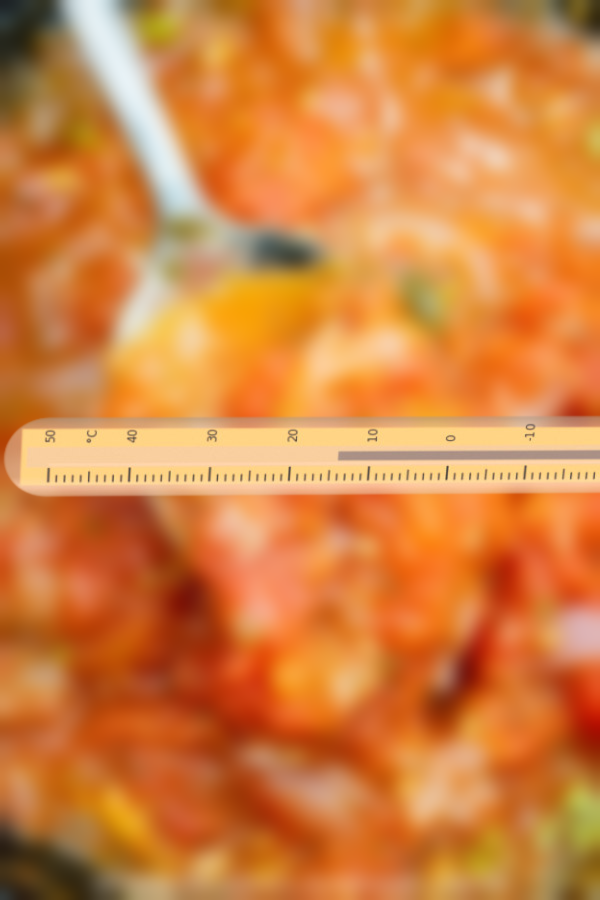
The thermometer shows 14 °C
